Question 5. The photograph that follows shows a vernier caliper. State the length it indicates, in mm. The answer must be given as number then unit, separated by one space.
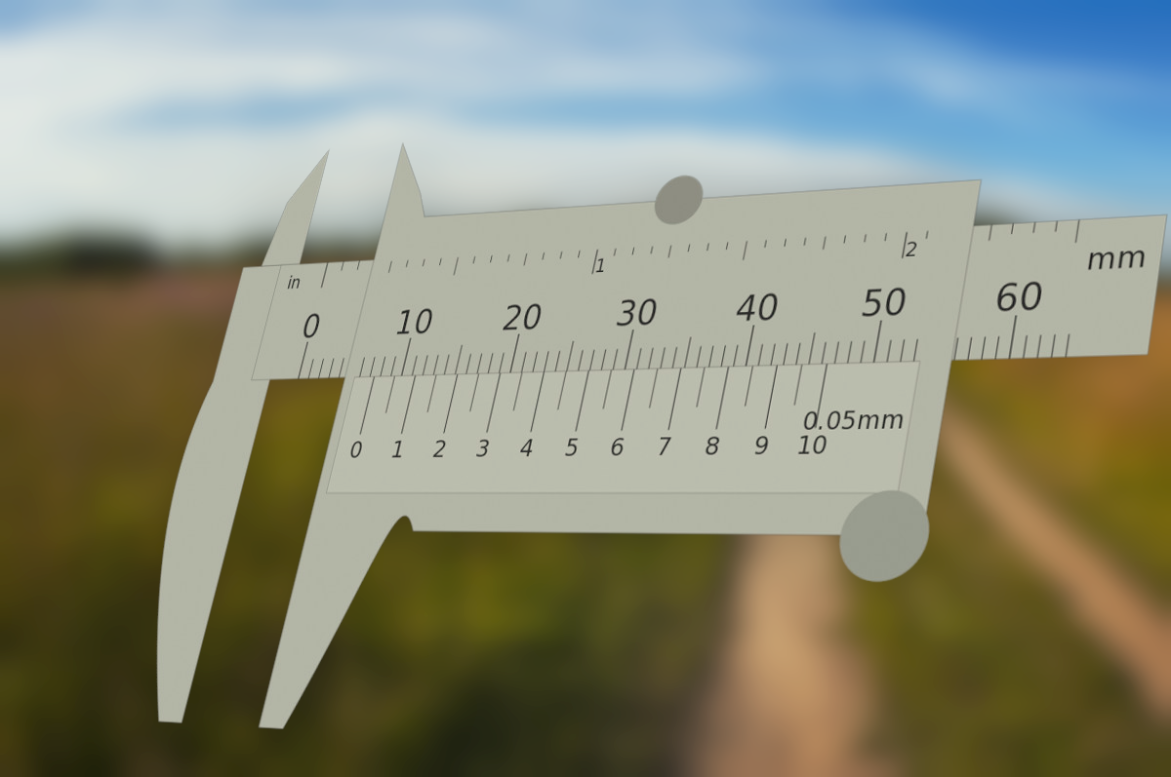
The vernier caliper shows 7.4 mm
